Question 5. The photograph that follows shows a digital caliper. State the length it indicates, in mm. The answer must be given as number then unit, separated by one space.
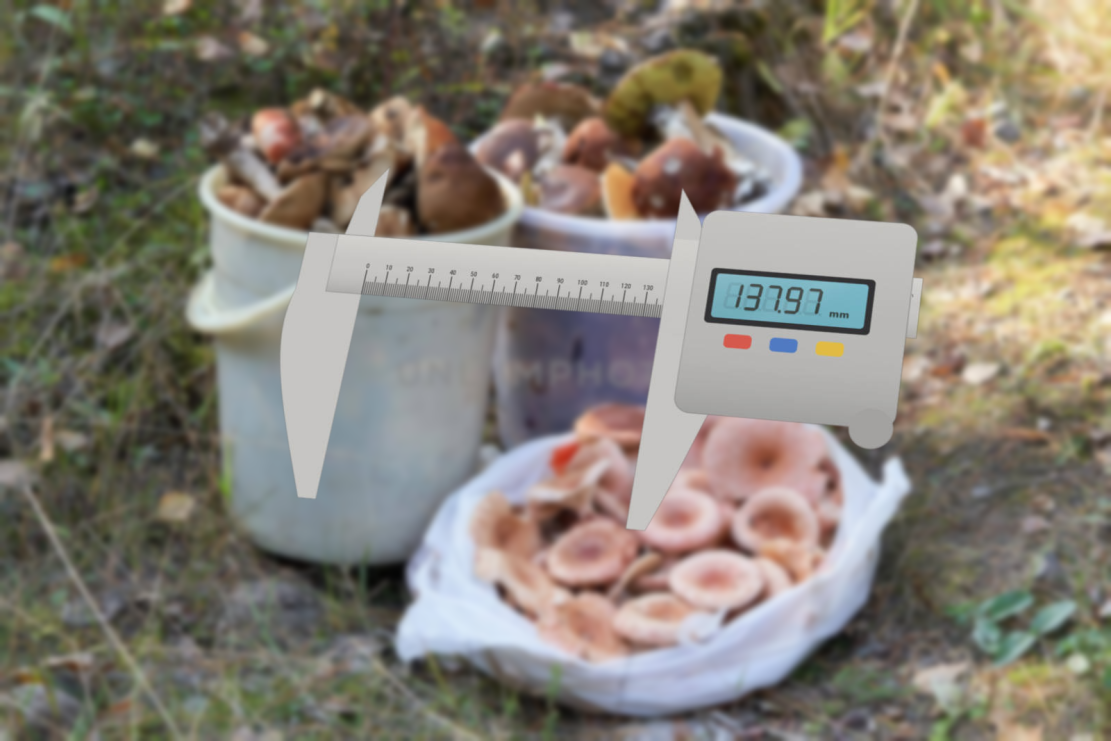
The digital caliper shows 137.97 mm
